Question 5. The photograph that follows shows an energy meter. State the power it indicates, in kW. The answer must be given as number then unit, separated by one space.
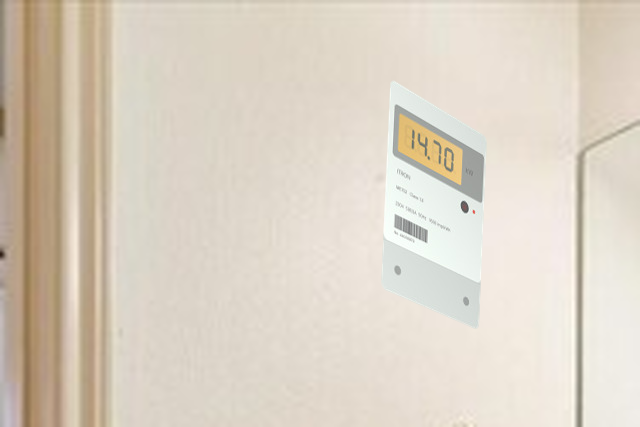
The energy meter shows 14.70 kW
